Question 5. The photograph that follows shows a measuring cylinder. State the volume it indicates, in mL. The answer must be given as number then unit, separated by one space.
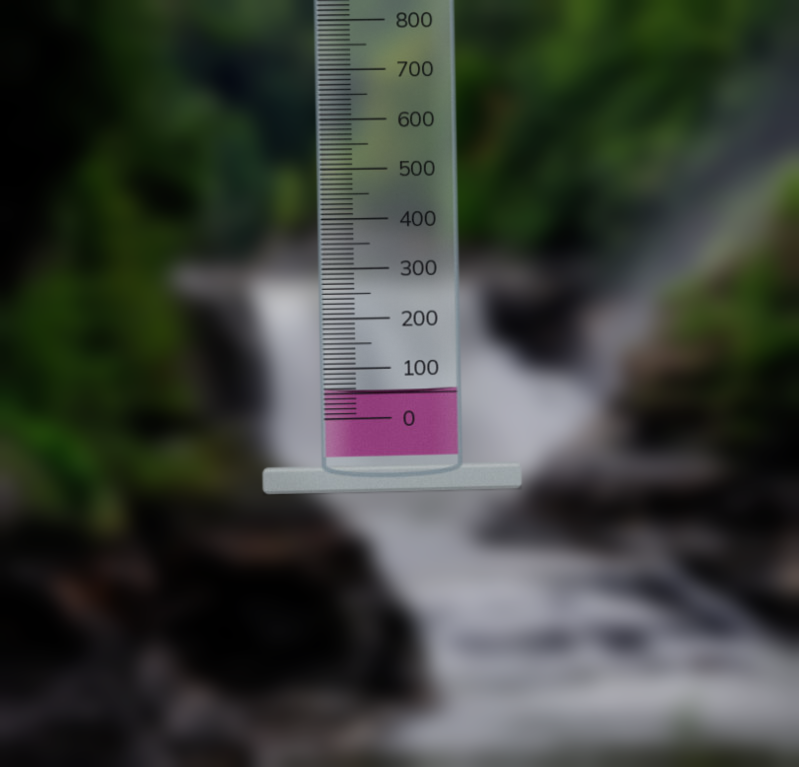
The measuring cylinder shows 50 mL
